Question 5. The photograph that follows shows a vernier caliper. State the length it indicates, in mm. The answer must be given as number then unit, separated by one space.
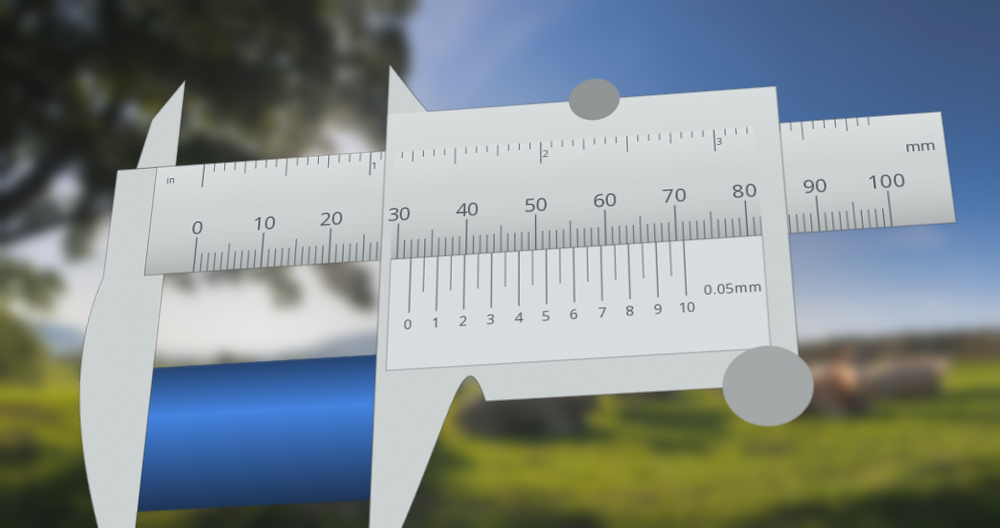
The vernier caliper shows 32.0 mm
